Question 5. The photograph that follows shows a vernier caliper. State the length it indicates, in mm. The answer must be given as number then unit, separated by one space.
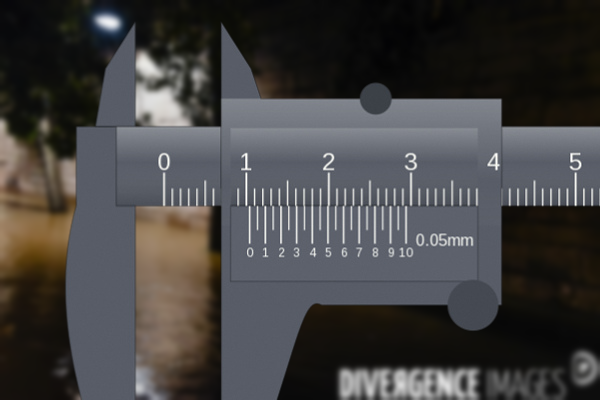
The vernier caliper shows 10.4 mm
